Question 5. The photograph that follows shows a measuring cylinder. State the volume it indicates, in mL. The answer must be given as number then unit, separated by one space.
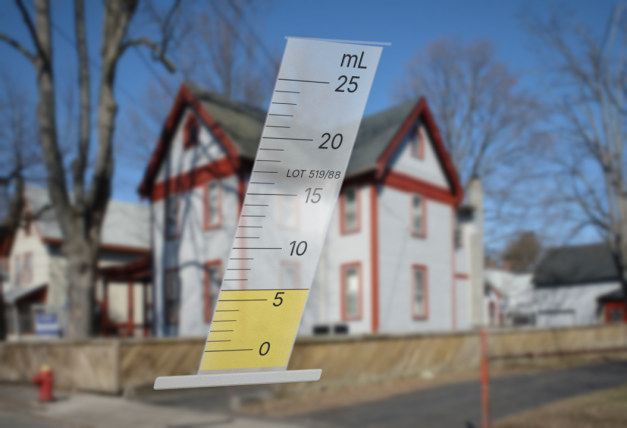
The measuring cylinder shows 6 mL
